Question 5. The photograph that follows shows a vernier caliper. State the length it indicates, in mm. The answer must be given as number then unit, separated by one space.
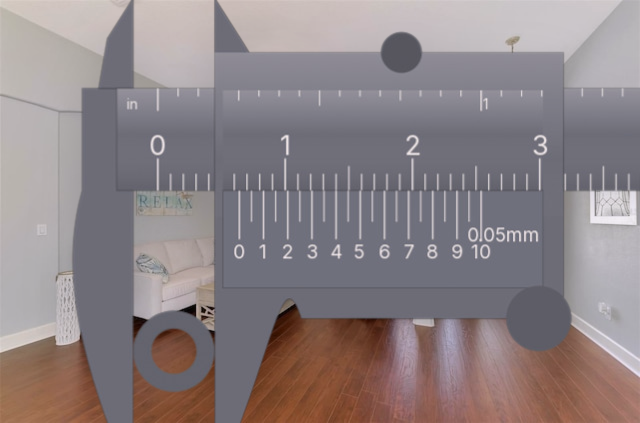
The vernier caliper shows 6.4 mm
